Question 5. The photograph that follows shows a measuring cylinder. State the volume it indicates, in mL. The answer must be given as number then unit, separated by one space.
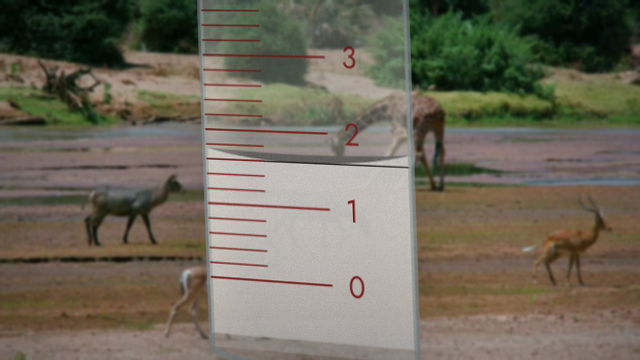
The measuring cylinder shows 1.6 mL
